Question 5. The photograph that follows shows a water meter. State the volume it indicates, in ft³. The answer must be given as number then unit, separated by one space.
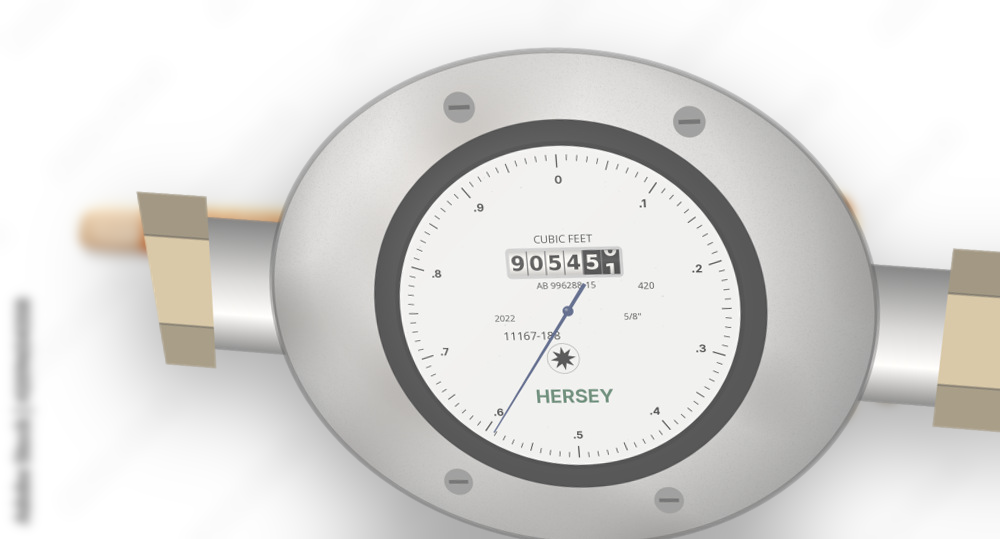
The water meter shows 905450.59 ft³
